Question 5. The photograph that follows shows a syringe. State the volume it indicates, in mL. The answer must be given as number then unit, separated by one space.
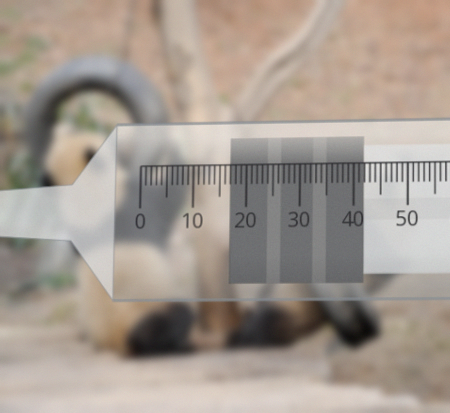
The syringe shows 17 mL
